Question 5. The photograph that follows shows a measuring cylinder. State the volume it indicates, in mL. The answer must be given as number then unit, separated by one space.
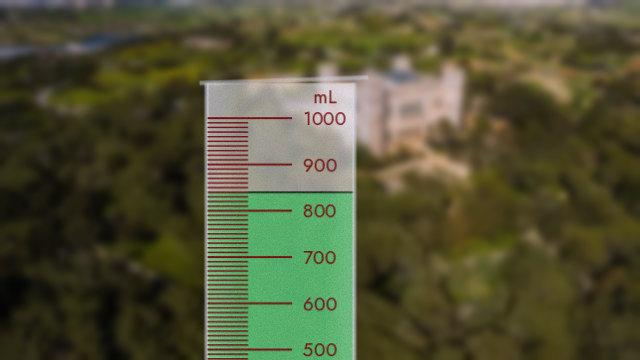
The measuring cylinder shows 840 mL
